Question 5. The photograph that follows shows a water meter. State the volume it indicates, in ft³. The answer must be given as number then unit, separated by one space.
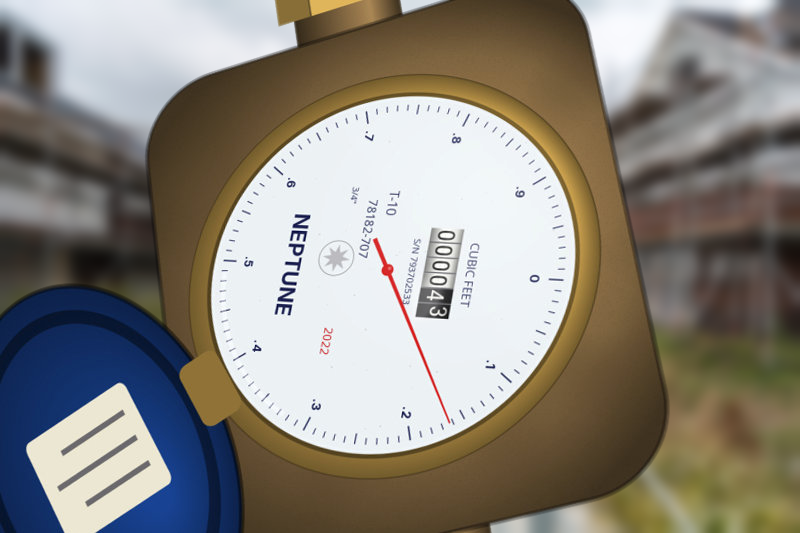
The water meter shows 43.16 ft³
